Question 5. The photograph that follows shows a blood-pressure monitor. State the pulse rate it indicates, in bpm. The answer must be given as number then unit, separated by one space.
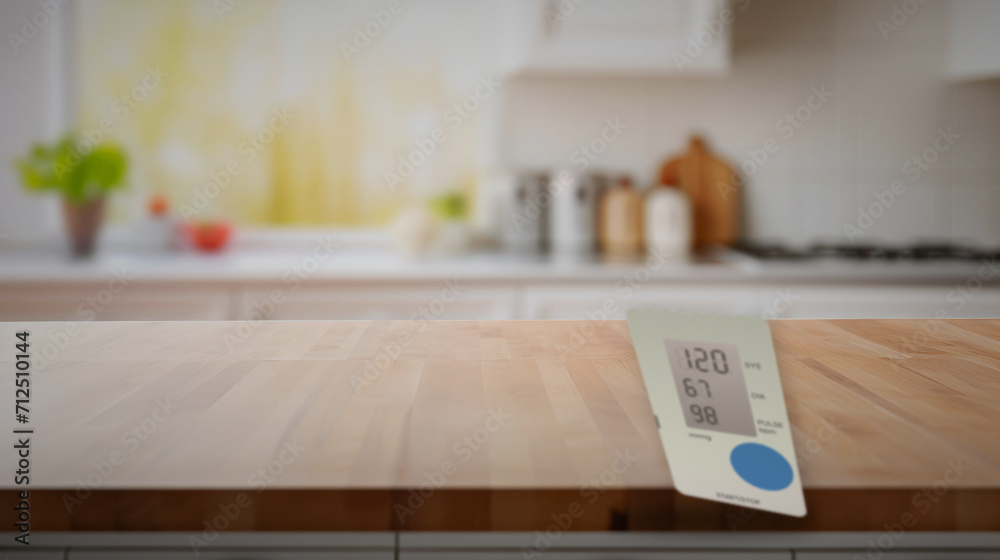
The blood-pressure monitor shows 98 bpm
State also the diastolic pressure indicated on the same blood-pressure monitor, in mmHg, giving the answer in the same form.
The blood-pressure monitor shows 67 mmHg
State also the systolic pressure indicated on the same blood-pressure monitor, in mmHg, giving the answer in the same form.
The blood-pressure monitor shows 120 mmHg
